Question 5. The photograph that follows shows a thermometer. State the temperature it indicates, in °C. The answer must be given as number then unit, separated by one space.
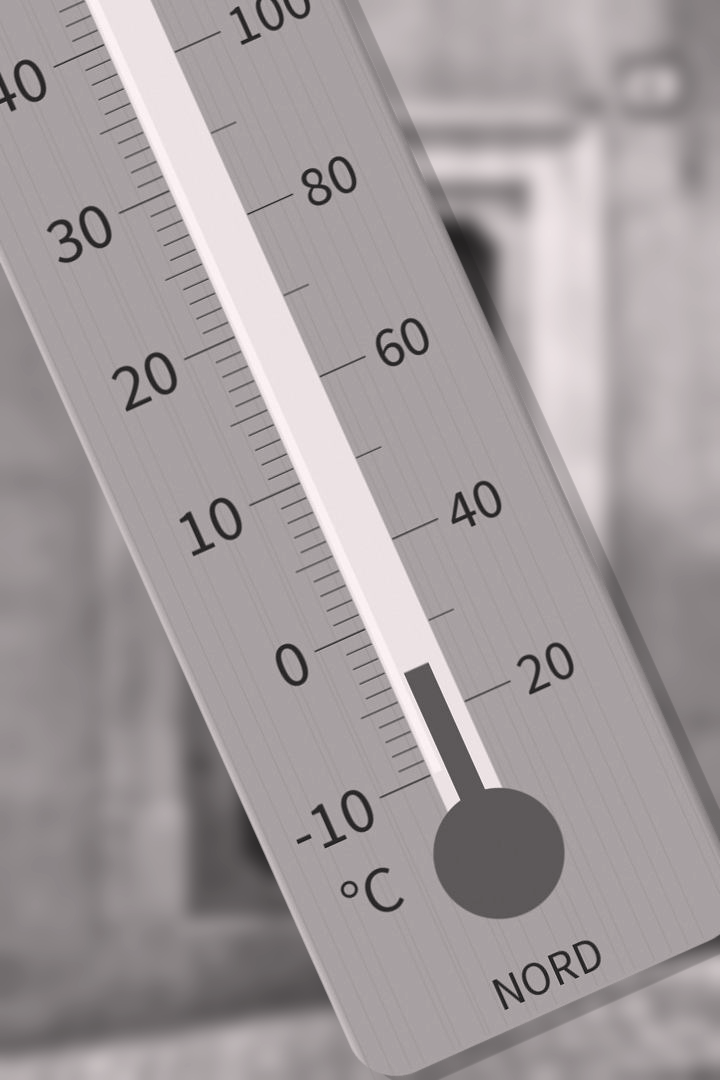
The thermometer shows -3.5 °C
